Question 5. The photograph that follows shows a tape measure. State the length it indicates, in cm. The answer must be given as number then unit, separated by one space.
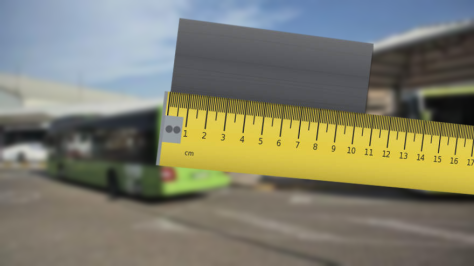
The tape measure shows 10.5 cm
